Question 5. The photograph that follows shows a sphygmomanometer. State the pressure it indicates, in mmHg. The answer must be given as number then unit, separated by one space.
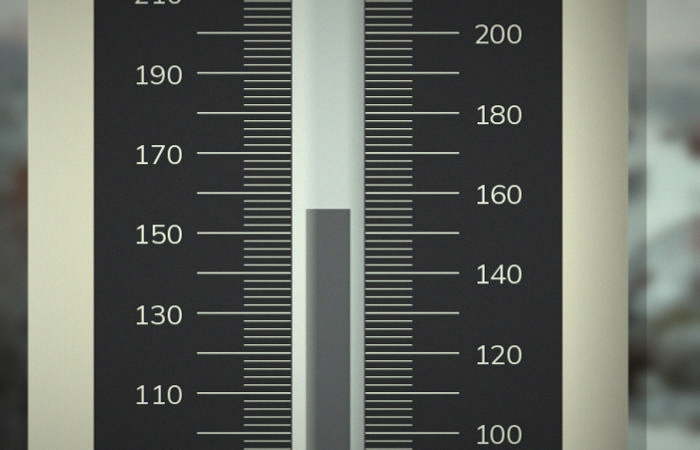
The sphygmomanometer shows 156 mmHg
